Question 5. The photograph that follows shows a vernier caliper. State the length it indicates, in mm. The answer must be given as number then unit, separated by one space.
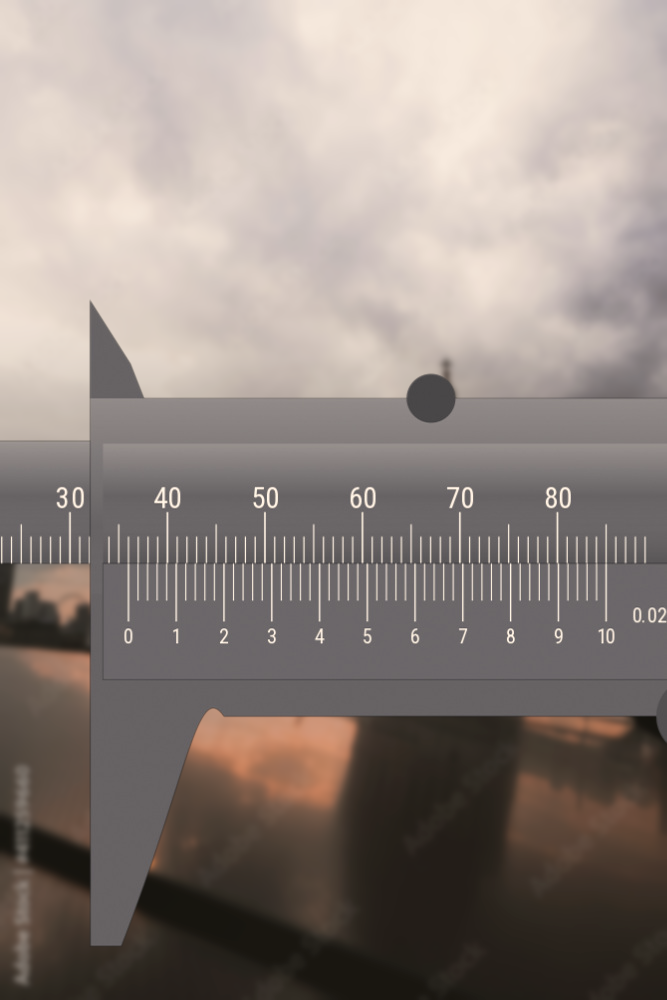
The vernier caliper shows 36.0 mm
